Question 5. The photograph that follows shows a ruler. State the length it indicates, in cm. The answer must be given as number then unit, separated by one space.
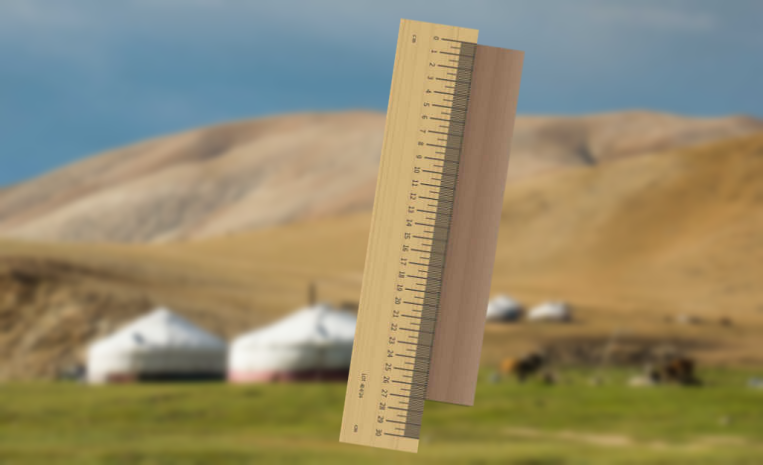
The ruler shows 27 cm
